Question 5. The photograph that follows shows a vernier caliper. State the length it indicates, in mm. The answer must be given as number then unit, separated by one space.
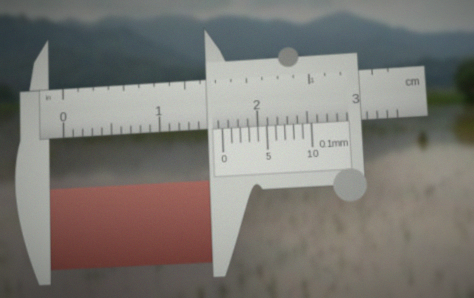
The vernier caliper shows 16.4 mm
